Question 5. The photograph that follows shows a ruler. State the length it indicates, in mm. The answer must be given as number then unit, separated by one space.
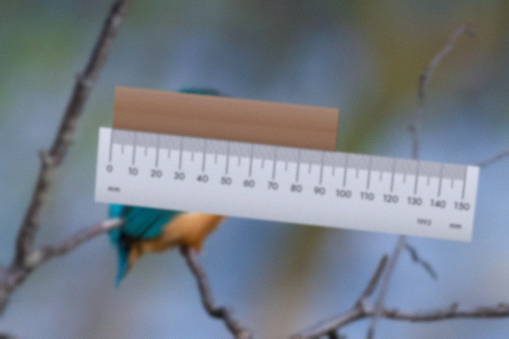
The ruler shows 95 mm
